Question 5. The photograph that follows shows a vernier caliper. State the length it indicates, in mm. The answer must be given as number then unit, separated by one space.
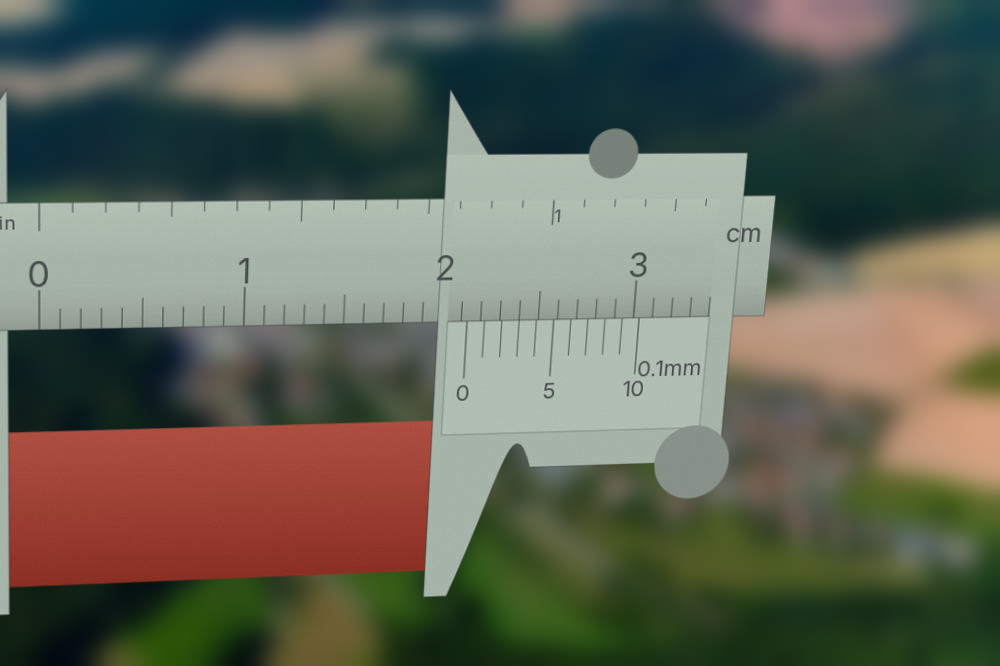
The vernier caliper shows 21.3 mm
